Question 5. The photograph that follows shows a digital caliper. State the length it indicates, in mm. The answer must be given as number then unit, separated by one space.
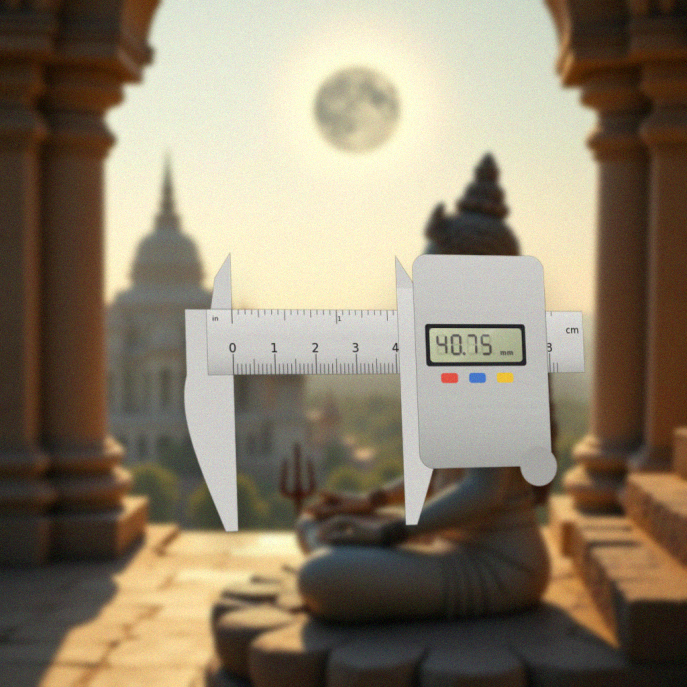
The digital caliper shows 40.75 mm
